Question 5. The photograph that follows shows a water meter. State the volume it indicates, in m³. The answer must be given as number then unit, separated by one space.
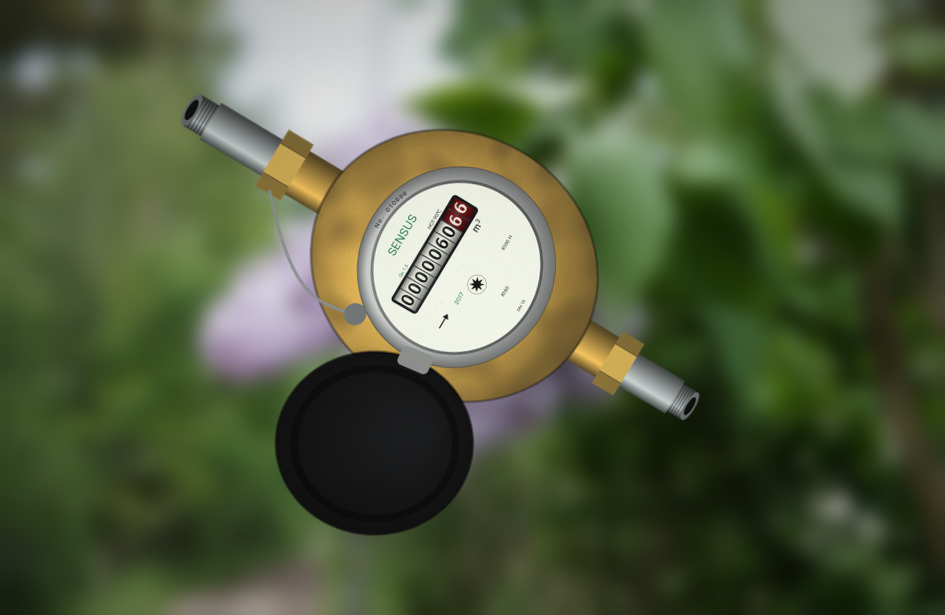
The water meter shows 60.66 m³
